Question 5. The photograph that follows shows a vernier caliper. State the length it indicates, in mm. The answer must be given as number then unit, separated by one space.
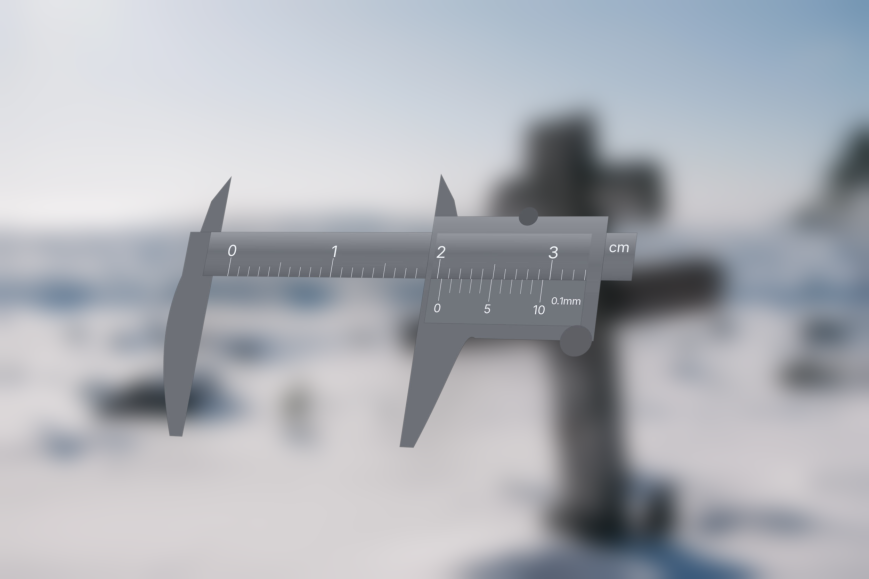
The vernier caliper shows 20.4 mm
